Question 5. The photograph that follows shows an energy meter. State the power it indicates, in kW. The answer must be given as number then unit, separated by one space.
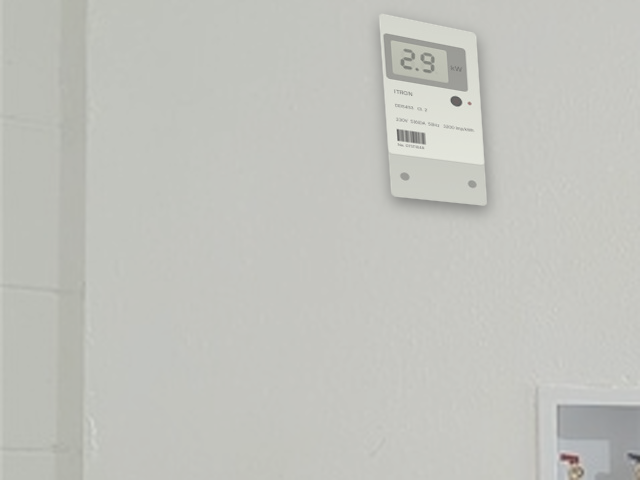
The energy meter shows 2.9 kW
